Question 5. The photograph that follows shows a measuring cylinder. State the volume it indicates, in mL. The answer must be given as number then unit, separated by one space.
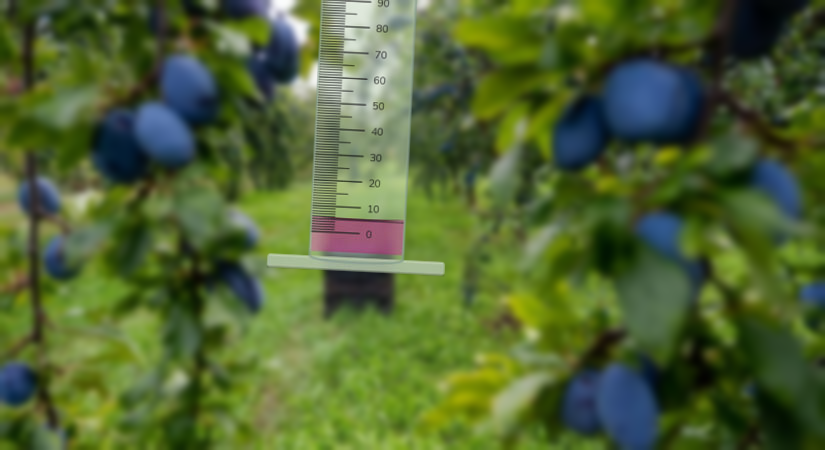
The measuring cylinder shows 5 mL
